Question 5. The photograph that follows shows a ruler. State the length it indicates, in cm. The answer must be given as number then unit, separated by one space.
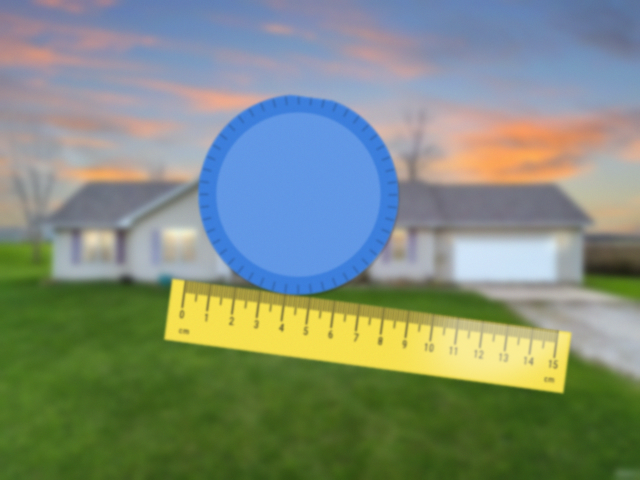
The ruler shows 8 cm
